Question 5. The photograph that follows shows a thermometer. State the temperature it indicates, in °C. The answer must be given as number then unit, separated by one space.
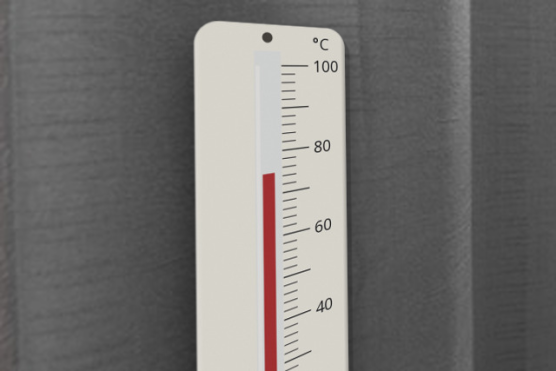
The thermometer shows 75 °C
